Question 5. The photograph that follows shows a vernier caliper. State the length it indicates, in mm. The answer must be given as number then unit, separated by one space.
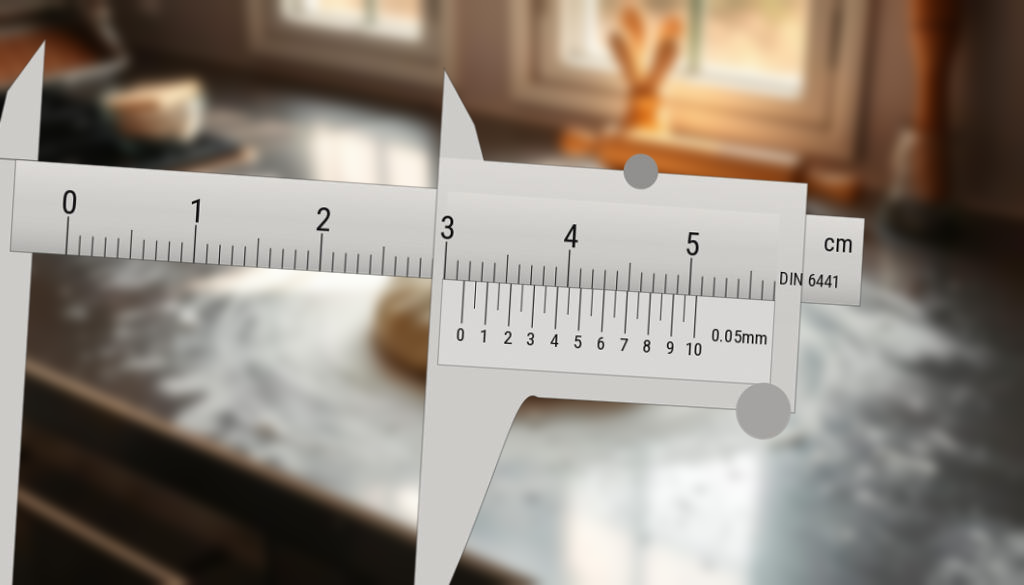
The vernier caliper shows 31.6 mm
